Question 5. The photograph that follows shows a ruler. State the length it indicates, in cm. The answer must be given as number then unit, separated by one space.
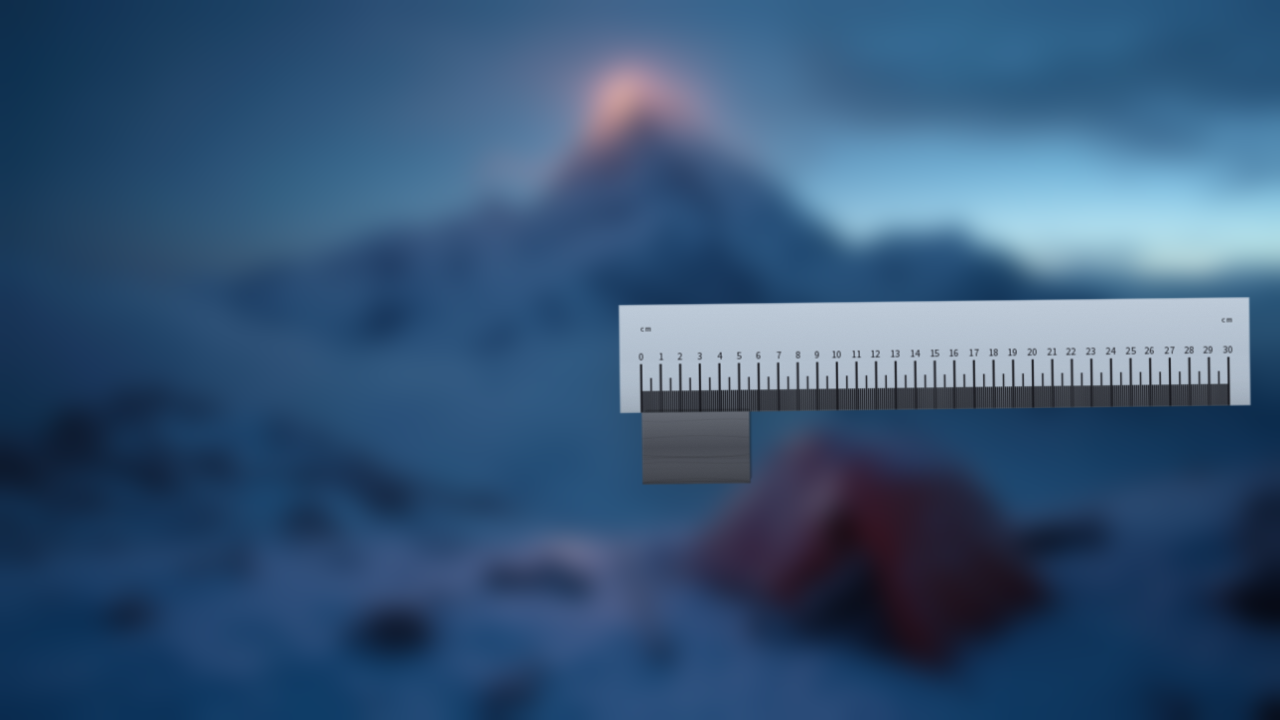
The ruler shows 5.5 cm
